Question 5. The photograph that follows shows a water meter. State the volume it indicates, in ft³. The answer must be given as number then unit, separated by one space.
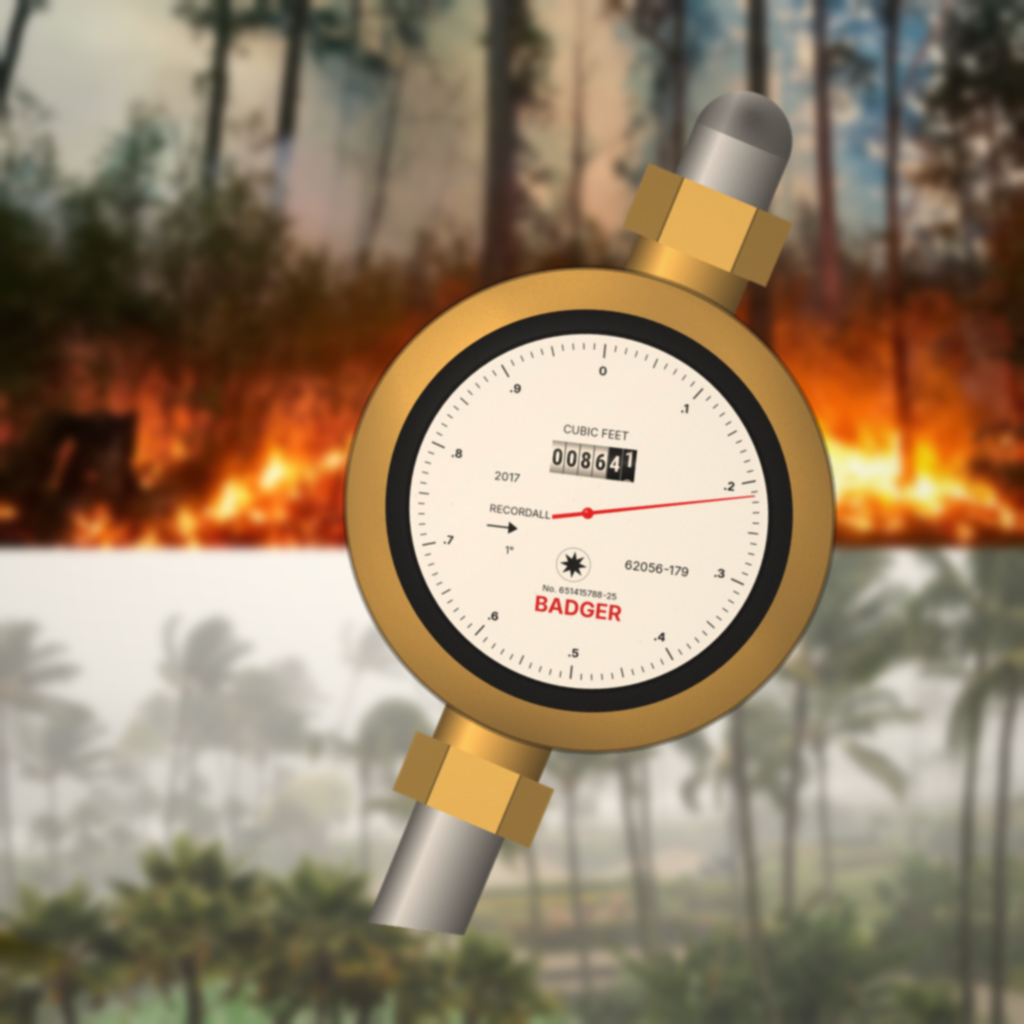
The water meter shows 8641.21 ft³
